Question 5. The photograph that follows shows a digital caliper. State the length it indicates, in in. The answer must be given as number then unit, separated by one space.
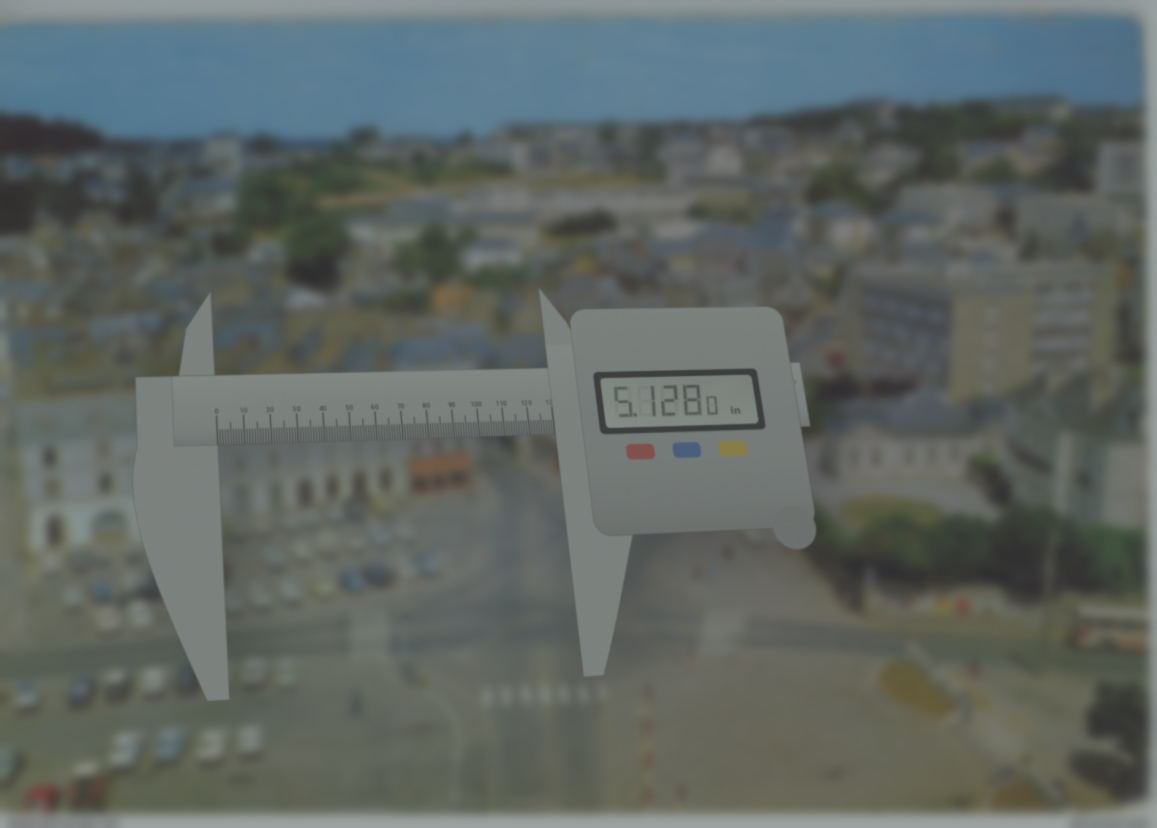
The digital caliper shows 5.1280 in
